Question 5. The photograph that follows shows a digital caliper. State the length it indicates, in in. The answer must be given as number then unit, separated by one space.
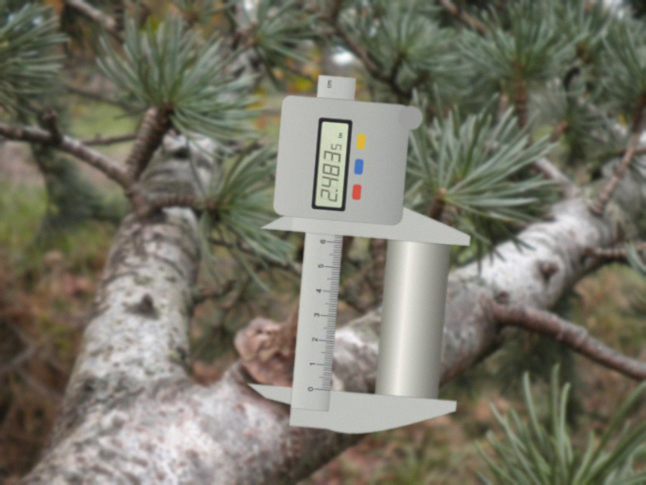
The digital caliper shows 2.4835 in
